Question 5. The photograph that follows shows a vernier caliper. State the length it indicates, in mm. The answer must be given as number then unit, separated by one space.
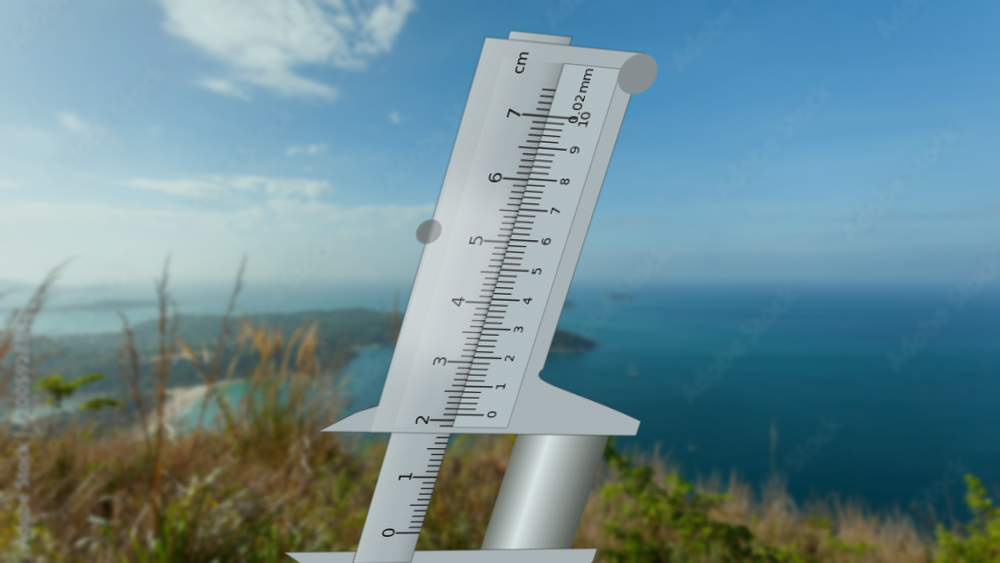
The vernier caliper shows 21.0 mm
